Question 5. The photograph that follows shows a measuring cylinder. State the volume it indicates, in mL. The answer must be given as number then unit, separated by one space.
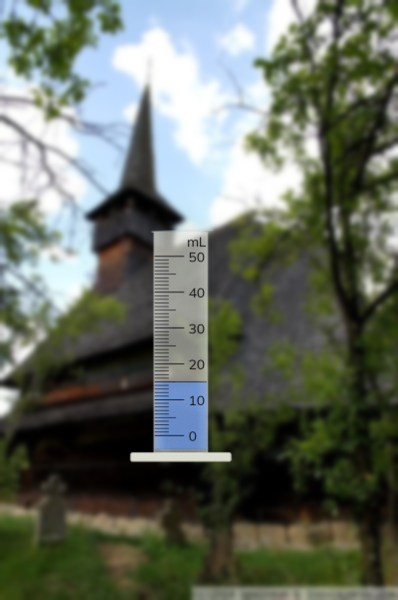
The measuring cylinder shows 15 mL
